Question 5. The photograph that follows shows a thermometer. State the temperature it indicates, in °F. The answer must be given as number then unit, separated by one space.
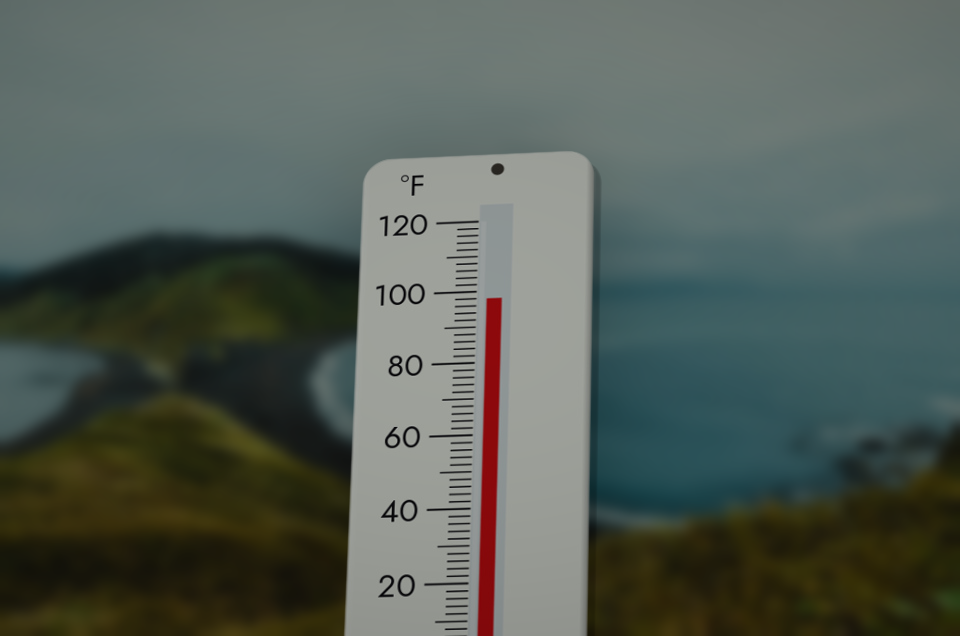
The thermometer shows 98 °F
